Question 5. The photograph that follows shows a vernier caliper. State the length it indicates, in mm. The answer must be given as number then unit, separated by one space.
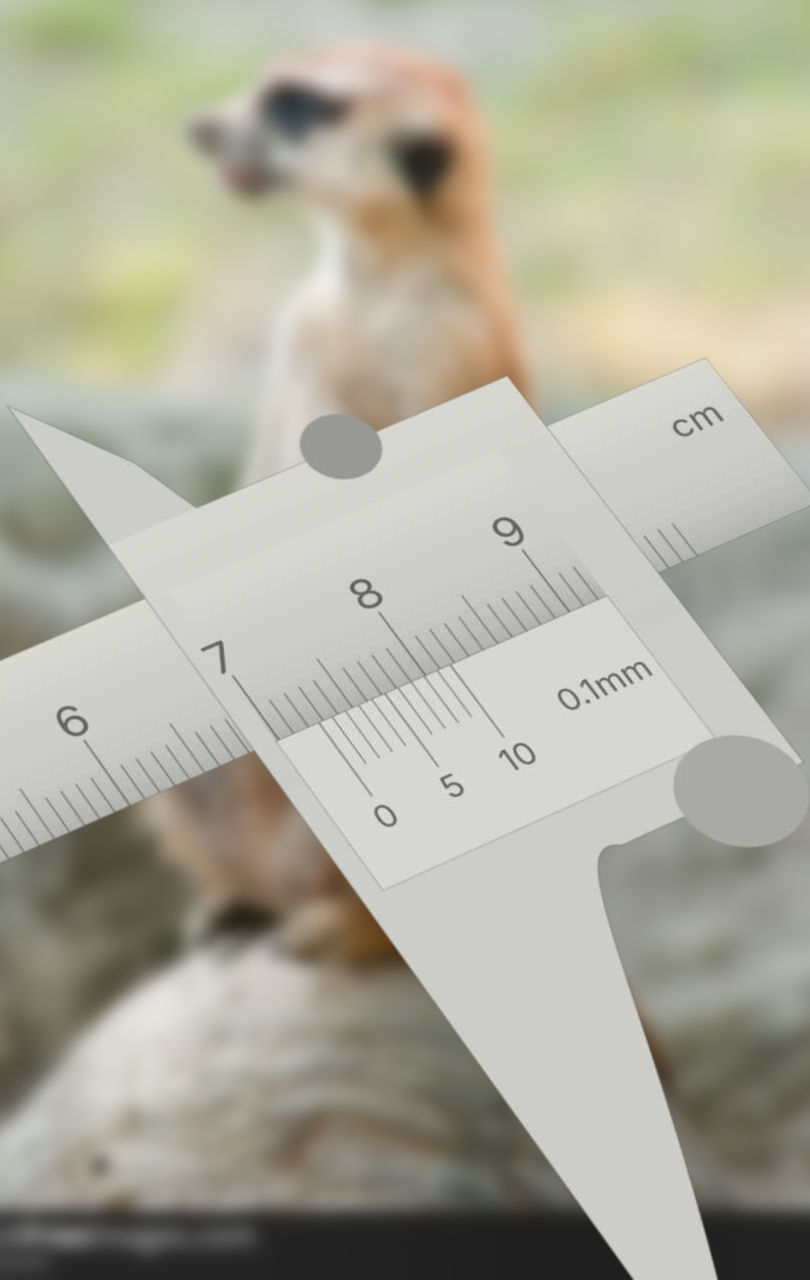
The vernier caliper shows 72.7 mm
